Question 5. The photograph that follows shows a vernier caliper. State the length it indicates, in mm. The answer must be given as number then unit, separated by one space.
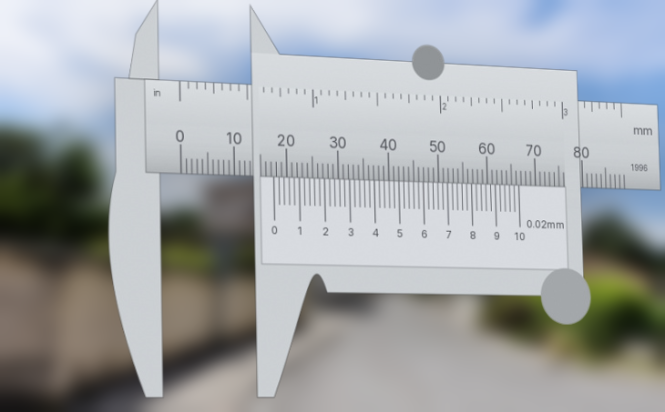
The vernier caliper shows 17.5 mm
